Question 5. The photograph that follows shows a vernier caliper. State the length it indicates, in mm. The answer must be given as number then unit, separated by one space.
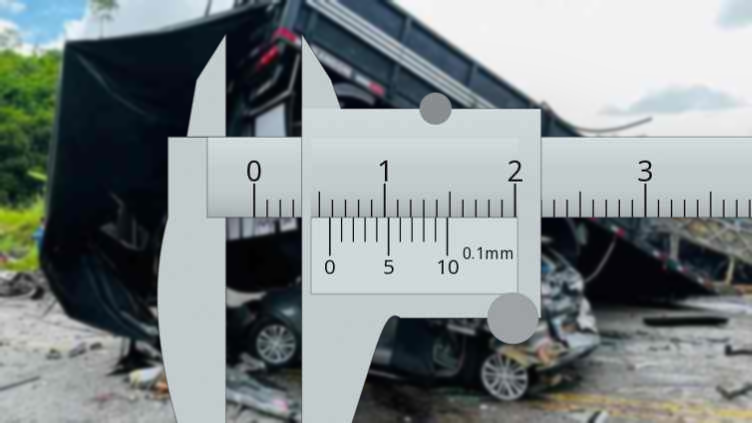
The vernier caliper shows 5.8 mm
